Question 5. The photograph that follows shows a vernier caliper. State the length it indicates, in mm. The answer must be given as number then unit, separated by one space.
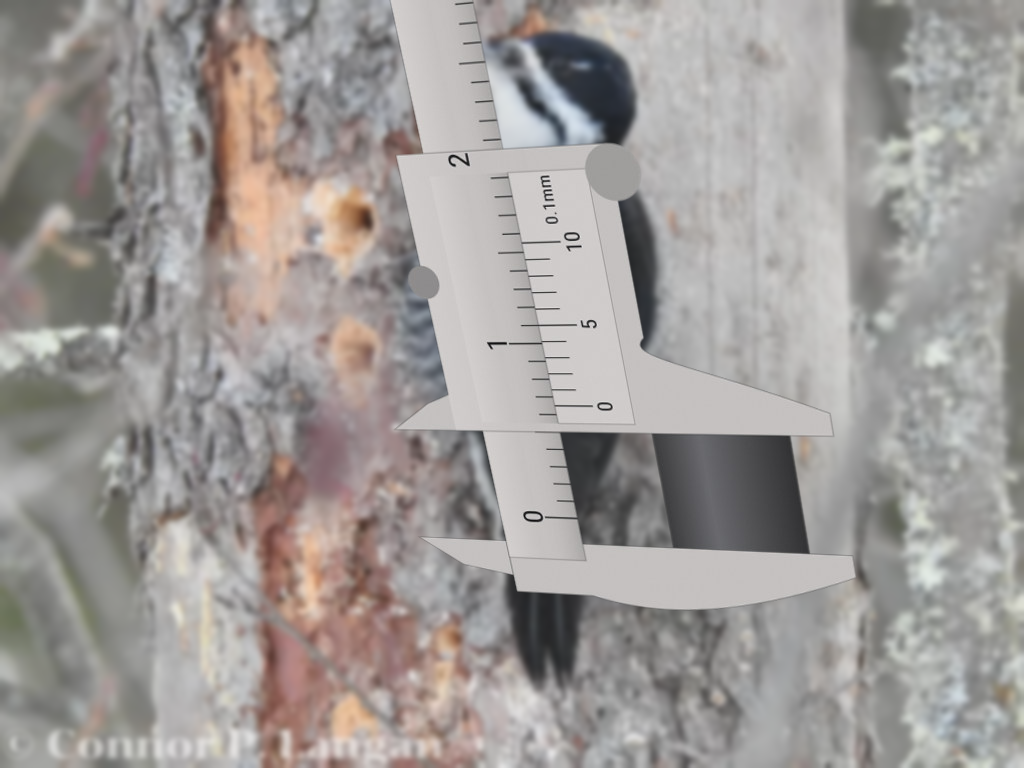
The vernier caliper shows 6.5 mm
